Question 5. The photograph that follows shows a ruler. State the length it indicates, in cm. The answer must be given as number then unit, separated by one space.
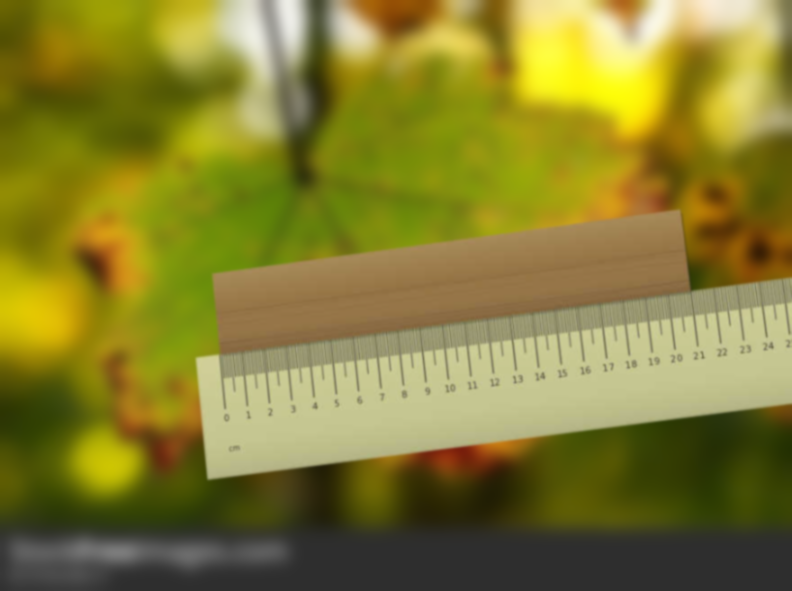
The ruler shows 21 cm
